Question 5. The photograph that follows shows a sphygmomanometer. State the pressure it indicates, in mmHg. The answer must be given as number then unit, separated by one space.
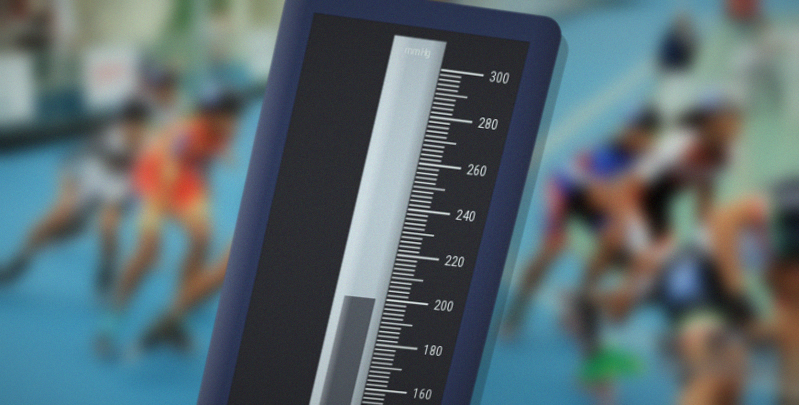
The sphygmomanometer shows 200 mmHg
